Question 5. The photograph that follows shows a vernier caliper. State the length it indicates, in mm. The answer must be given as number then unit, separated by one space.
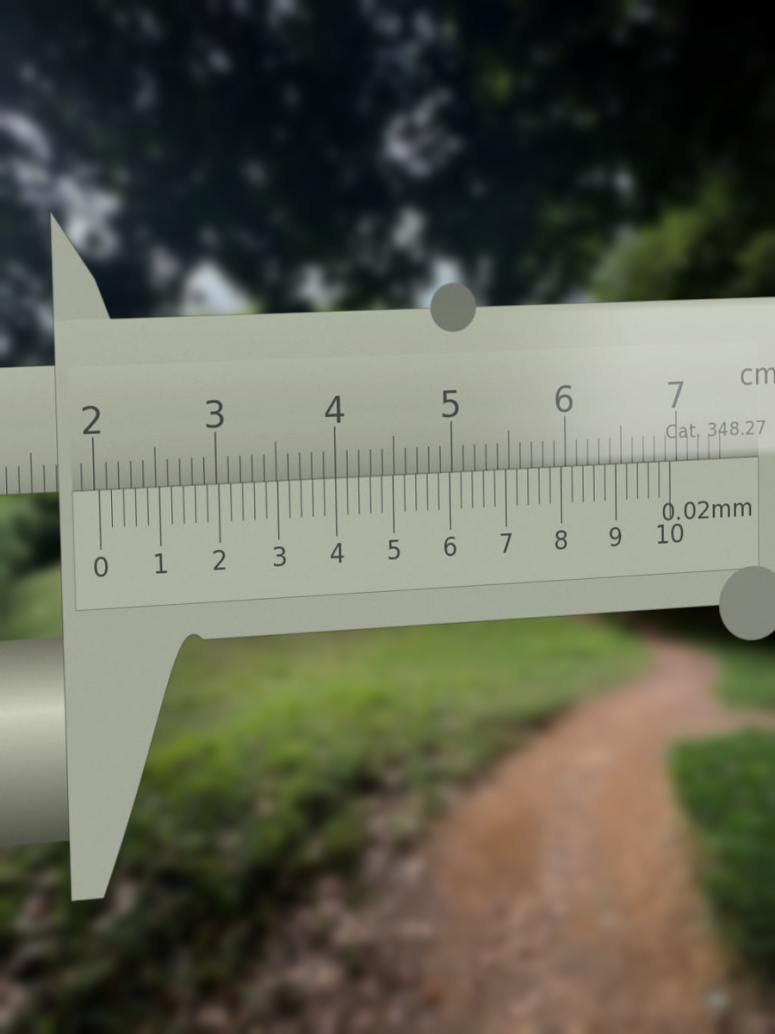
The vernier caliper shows 20.4 mm
